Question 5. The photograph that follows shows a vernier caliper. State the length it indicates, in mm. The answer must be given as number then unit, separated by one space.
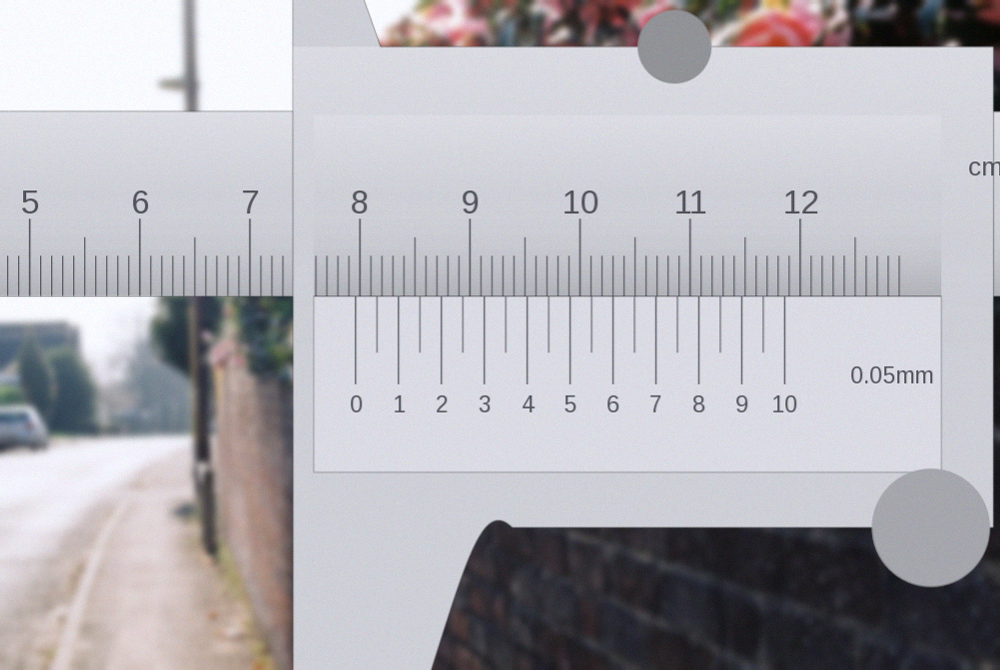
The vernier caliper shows 79.6 mm
